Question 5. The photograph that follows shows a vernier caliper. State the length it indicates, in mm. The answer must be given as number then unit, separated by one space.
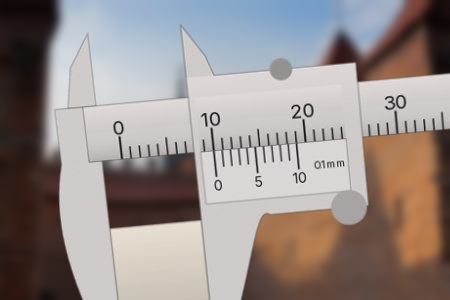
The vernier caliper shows 10.0 mm
